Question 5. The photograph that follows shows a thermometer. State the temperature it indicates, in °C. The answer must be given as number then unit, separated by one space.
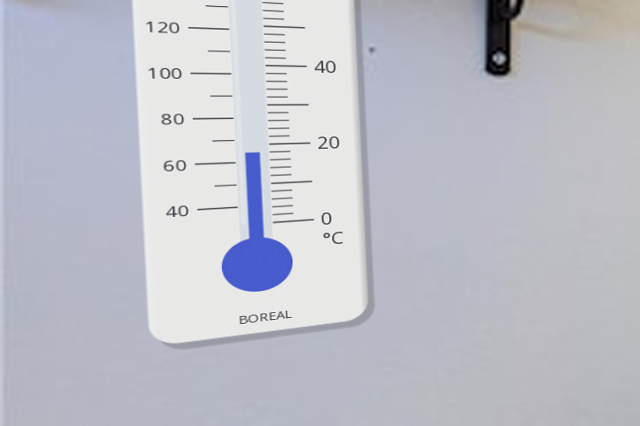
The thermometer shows 18 °C
